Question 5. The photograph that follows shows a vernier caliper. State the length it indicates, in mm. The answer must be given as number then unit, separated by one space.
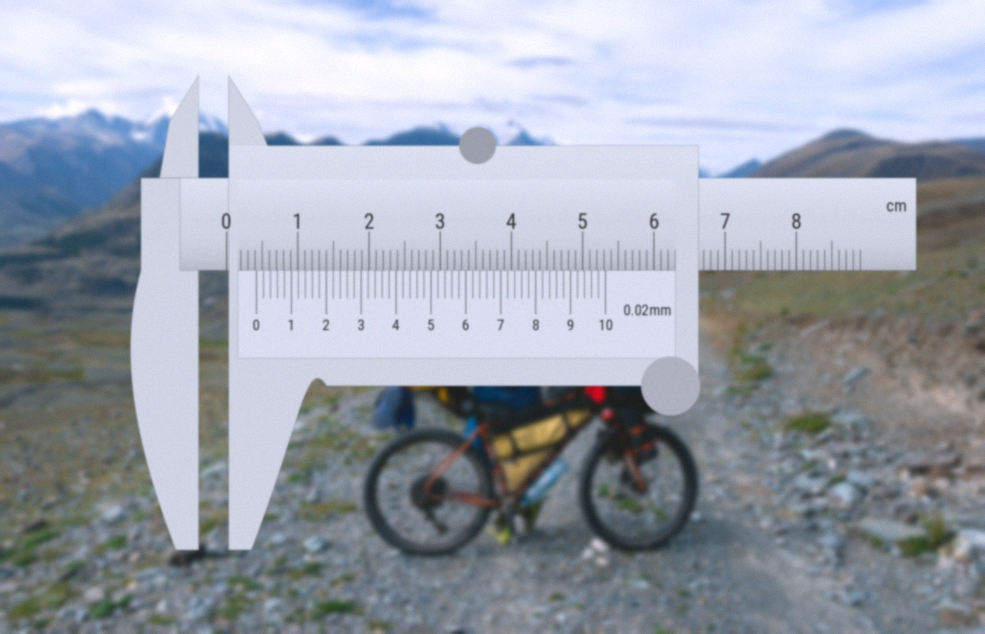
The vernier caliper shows 4.2 mm
